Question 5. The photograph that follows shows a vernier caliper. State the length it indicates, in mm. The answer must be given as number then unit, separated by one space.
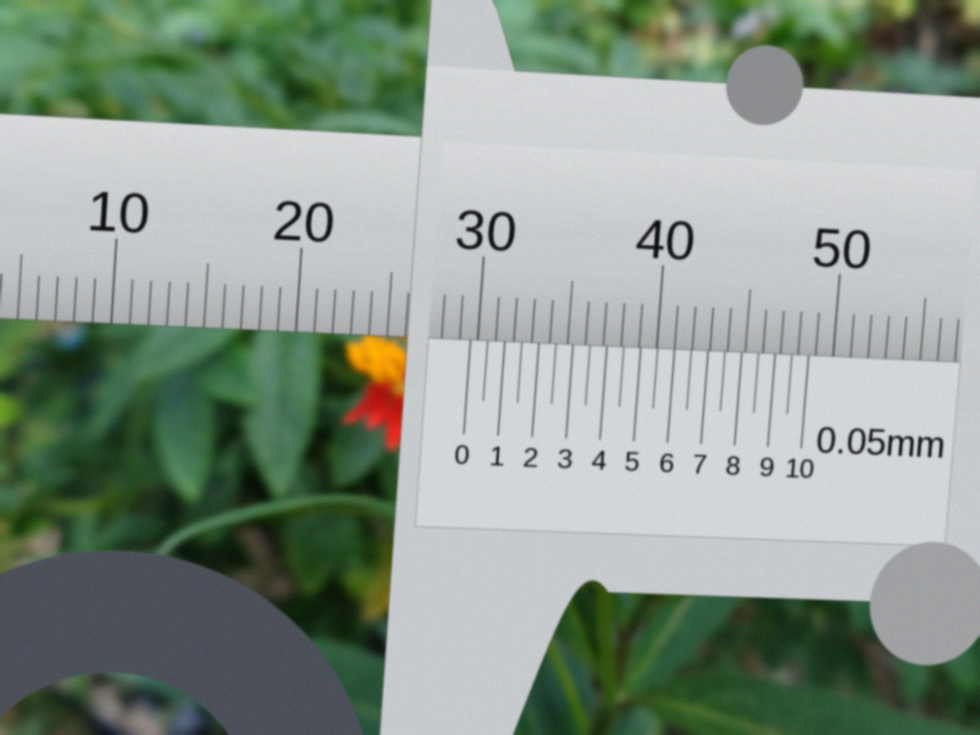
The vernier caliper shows 29.6 mm
